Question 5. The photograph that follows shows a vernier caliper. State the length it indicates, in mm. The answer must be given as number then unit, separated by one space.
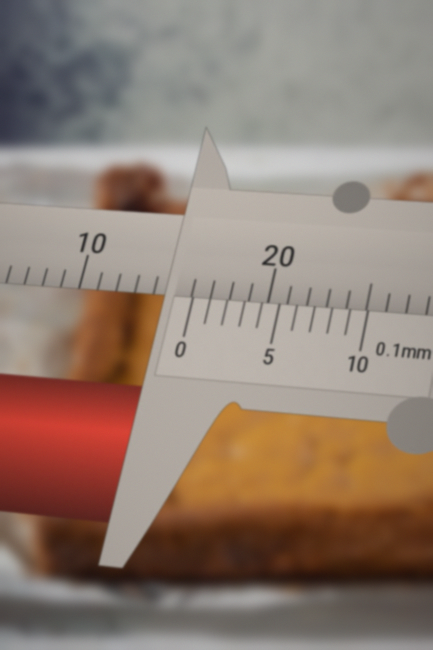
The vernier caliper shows 16.1 mm
